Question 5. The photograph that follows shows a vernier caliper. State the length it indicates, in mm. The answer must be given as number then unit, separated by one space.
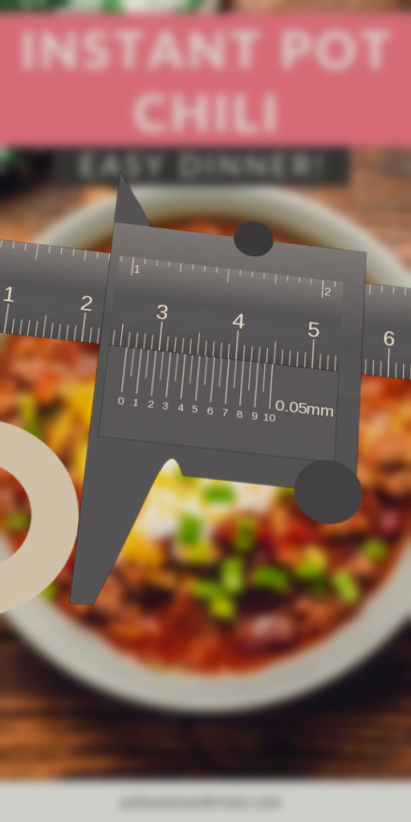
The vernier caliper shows 25.8 mm
